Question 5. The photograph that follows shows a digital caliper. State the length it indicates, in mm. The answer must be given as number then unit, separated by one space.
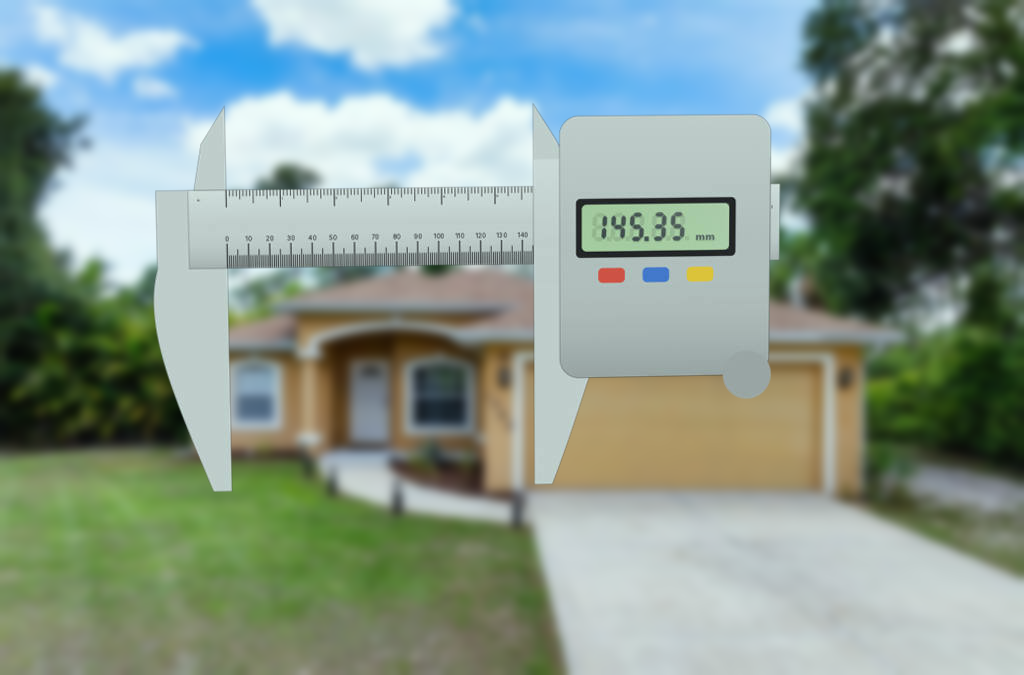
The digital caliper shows 145.35 mm
